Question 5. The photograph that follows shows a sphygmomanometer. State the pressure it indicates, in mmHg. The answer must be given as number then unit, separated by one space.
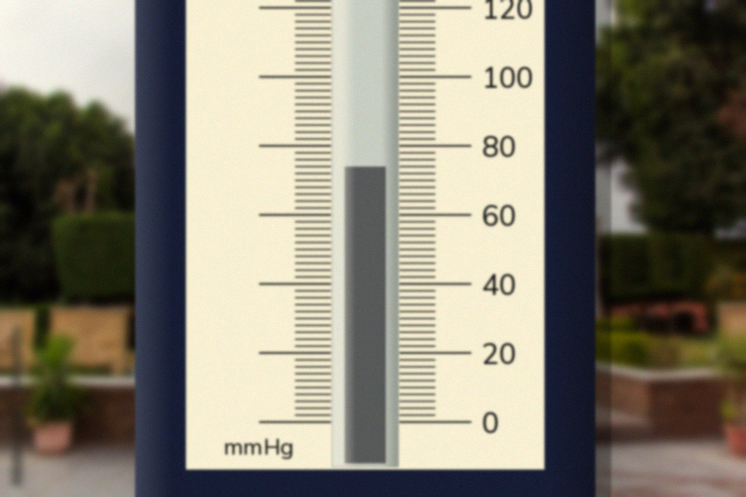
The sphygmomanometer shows 74 mmHg
